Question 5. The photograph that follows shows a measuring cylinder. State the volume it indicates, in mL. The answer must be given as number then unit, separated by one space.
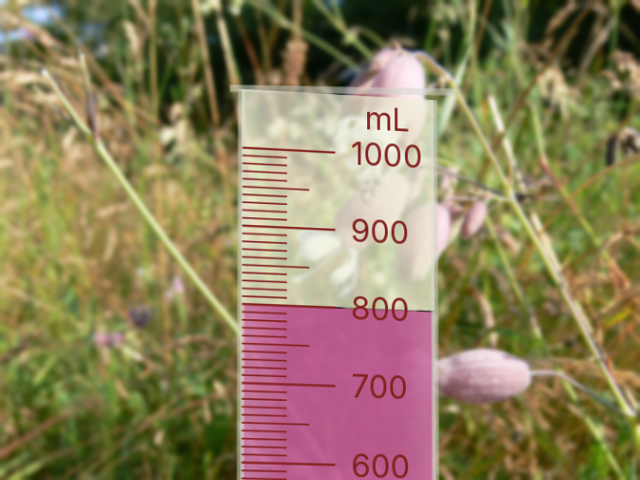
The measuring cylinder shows 800 mL
